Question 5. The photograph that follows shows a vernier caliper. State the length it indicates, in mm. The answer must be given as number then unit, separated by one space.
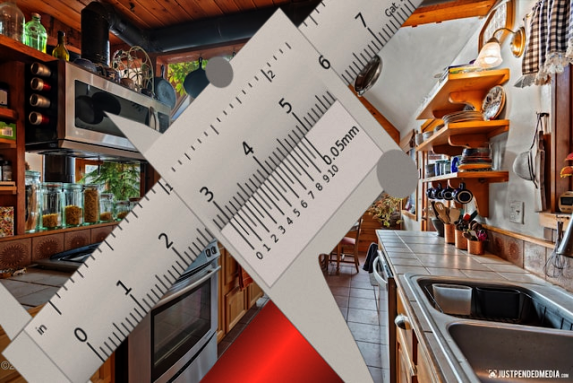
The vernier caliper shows 29.8 mm
